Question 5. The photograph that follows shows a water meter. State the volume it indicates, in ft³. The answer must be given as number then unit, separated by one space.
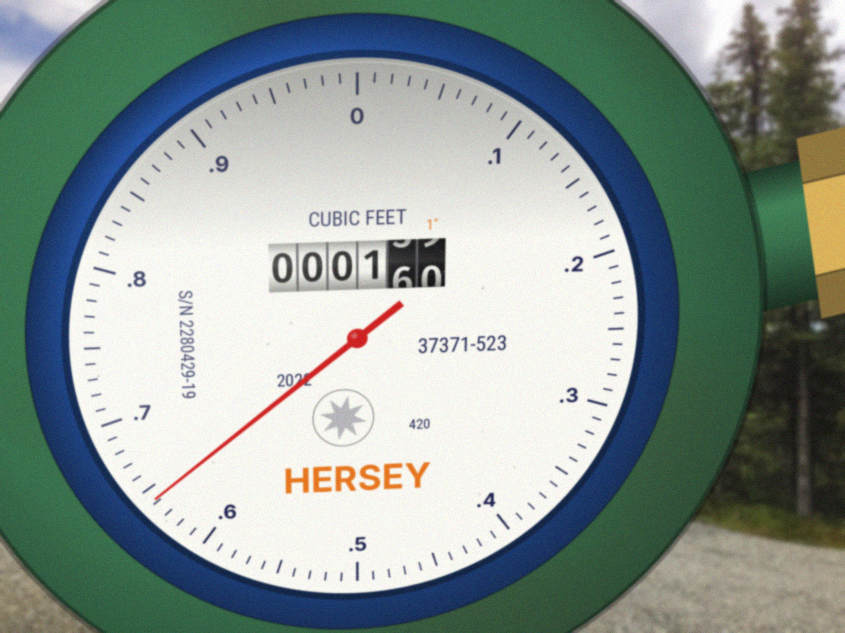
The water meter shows 159.64 ft³
